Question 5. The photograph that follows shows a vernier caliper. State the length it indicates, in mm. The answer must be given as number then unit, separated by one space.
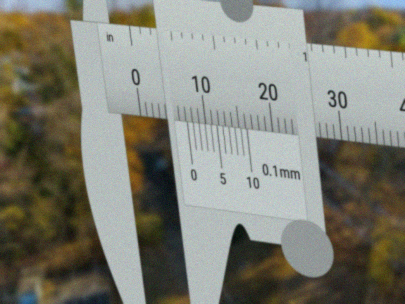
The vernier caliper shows 7.2 mm
